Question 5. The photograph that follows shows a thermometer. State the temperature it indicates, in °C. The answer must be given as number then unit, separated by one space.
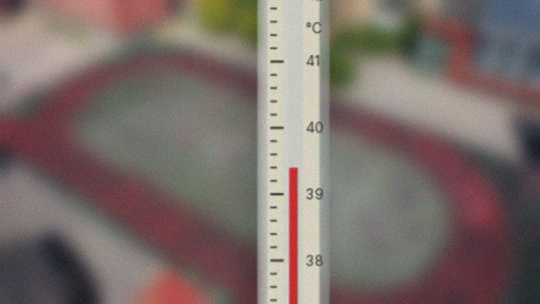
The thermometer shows 39.4 °C
